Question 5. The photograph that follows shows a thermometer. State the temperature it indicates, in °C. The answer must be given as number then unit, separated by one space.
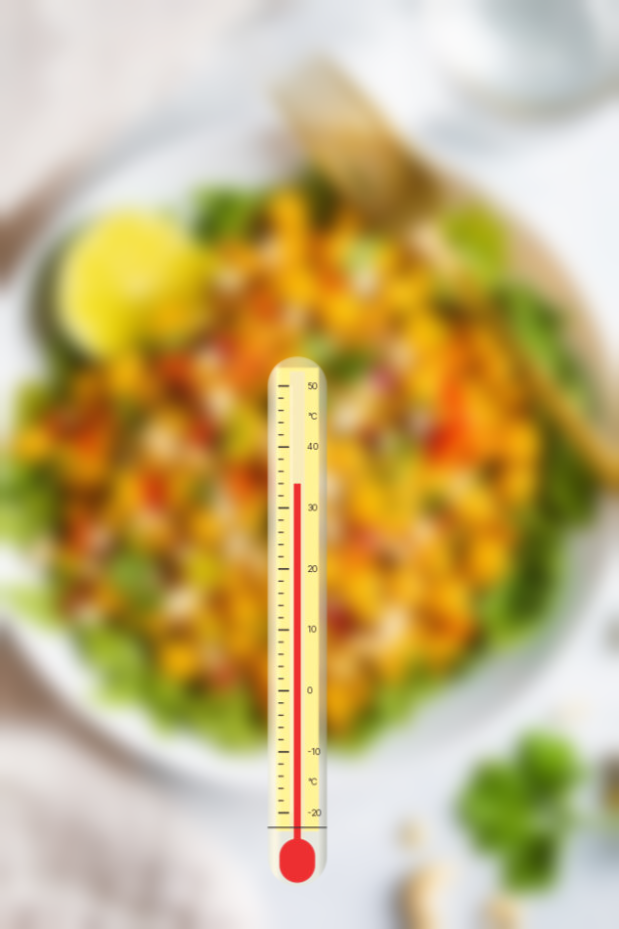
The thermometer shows 34 °C
